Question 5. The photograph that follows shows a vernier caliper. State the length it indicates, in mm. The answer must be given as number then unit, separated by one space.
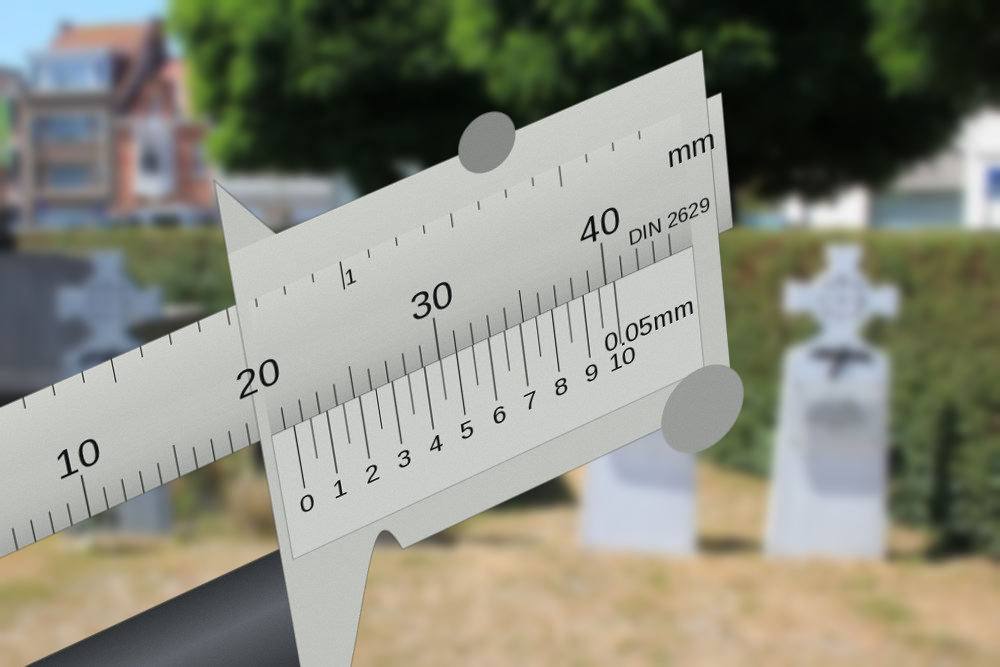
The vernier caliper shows 21.5 mm
